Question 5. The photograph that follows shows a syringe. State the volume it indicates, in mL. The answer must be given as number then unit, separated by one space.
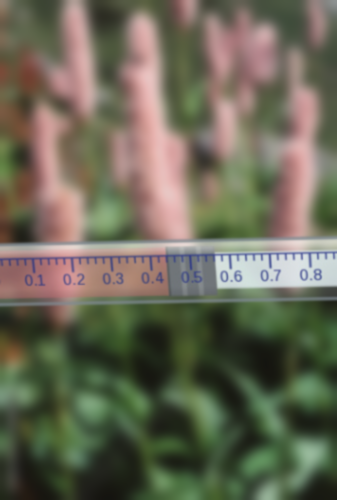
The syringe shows 0.44 mL
